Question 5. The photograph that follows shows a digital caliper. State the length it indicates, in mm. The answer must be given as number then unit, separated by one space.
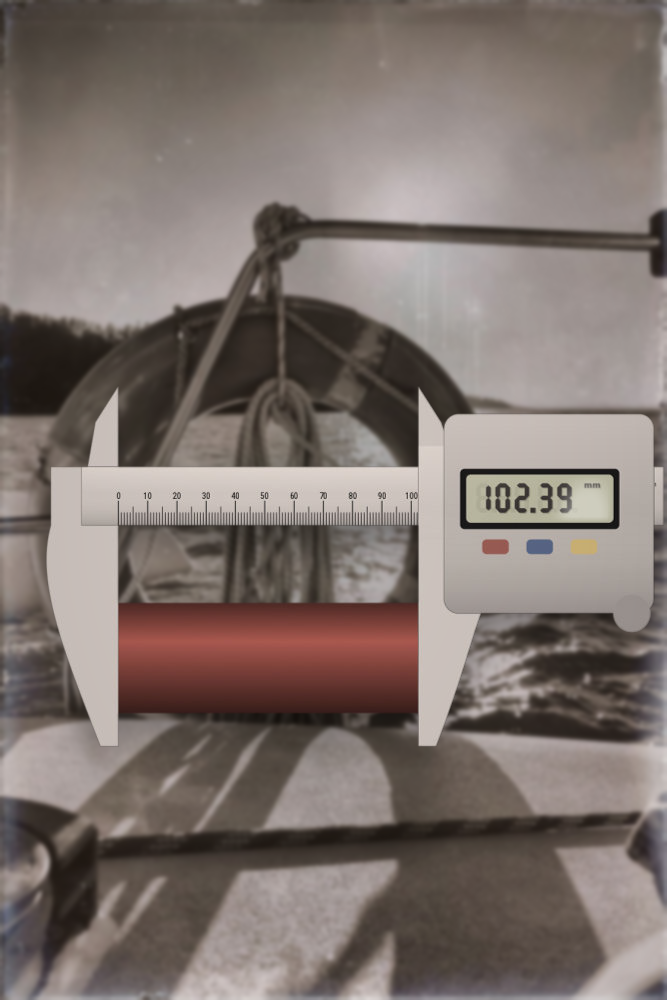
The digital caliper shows 102.39 mm
